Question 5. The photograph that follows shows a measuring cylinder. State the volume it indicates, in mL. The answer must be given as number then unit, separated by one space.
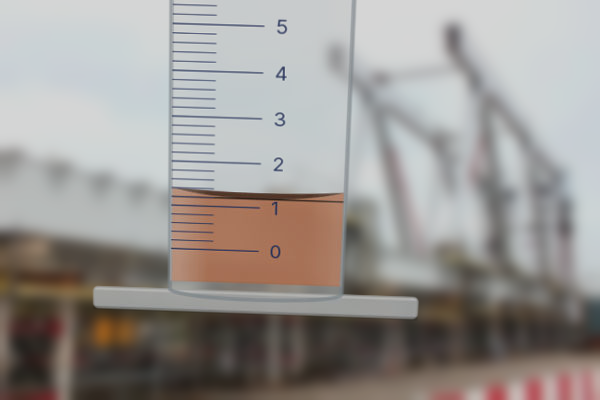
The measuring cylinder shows 1.2 mL
